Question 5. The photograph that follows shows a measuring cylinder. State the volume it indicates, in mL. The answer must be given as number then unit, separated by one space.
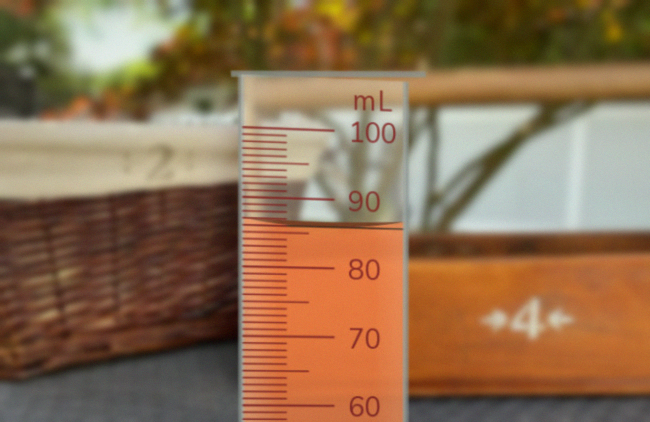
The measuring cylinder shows 86 mL
